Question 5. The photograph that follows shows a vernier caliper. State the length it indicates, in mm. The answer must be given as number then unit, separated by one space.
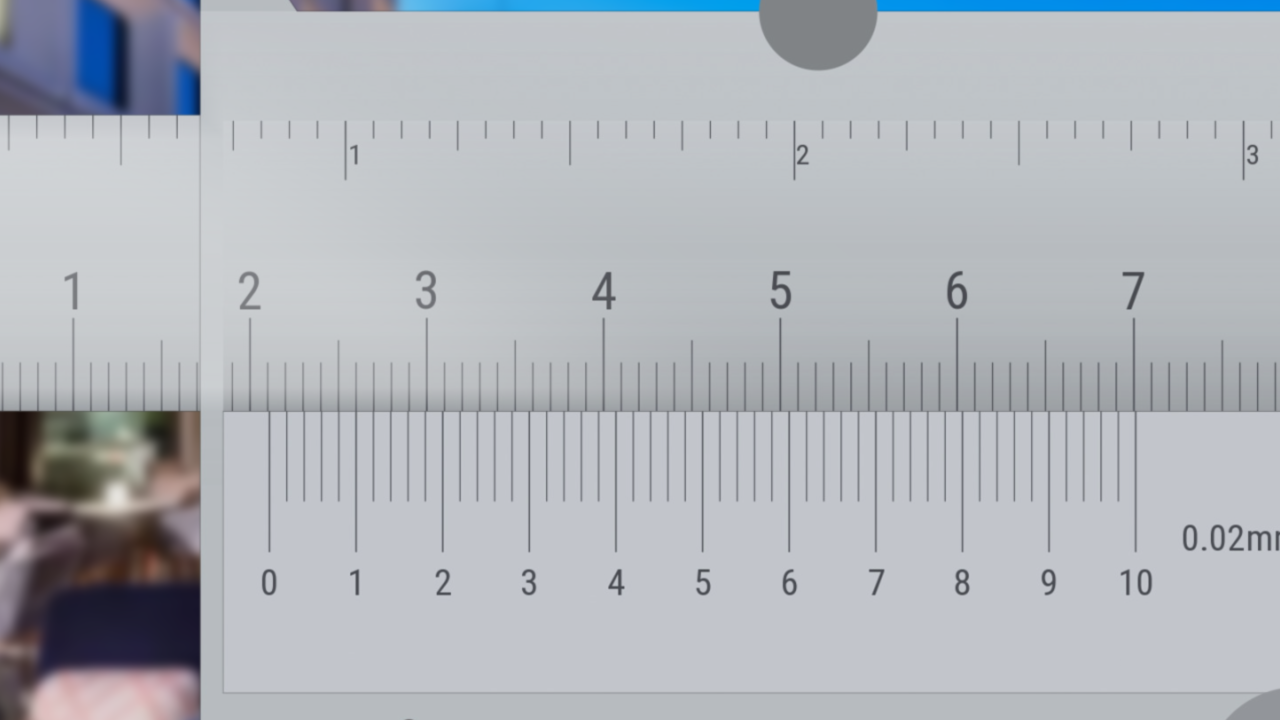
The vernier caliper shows 21.1 mm
